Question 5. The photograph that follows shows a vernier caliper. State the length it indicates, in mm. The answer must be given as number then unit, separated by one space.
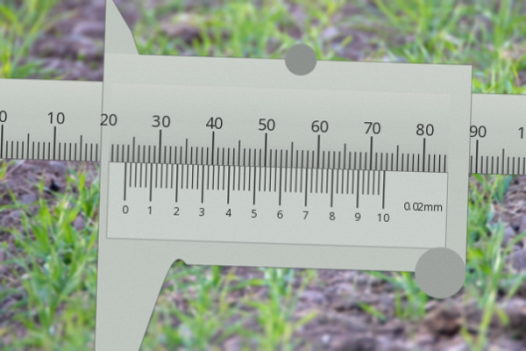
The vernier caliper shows 23.6 mm
